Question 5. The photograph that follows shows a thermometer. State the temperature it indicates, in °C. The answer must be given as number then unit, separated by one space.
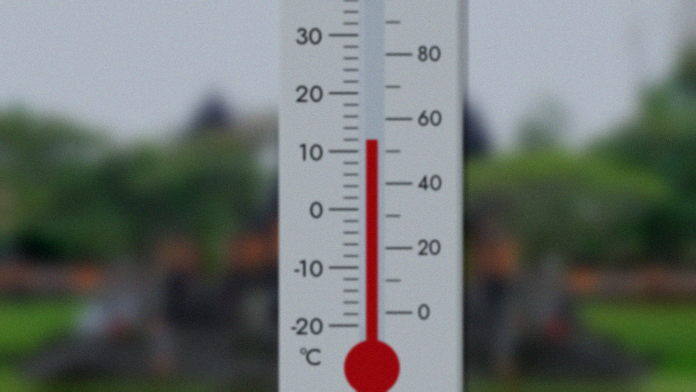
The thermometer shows 12 °C
